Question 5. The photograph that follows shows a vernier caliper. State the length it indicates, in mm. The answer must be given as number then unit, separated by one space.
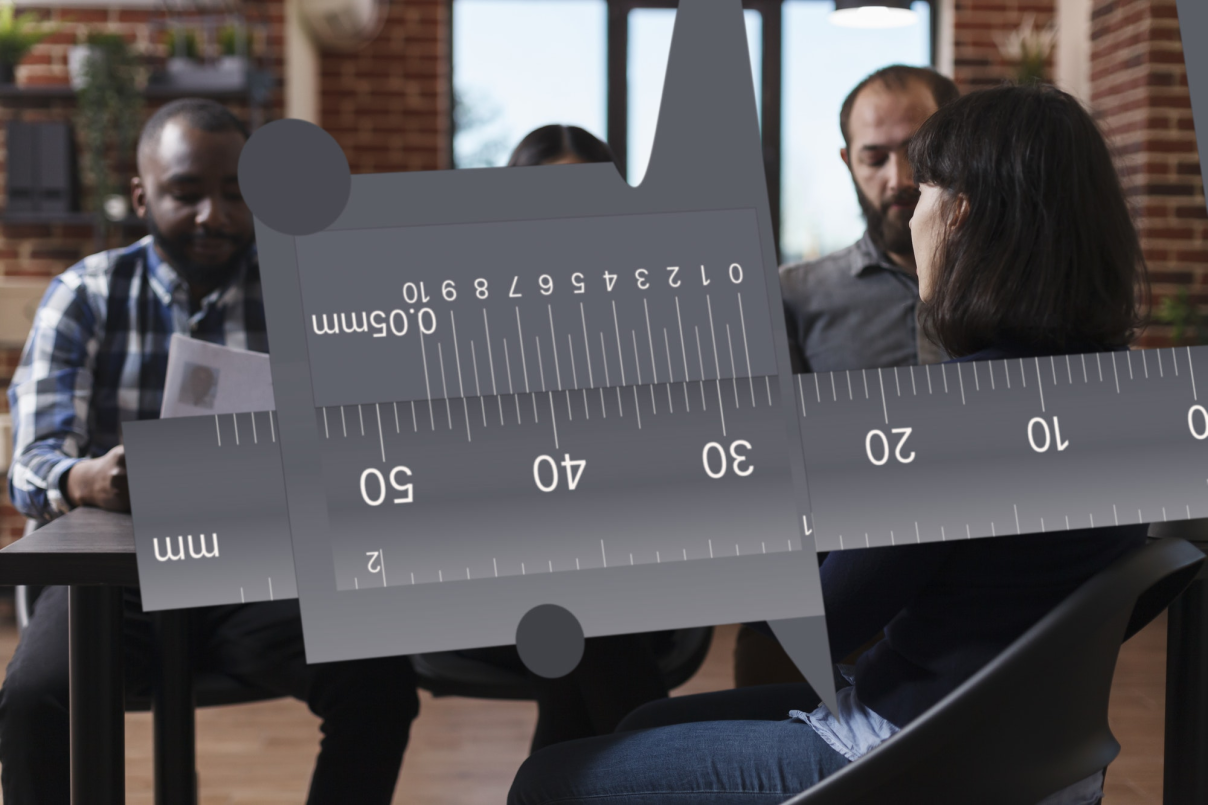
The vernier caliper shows 28.0 mm
